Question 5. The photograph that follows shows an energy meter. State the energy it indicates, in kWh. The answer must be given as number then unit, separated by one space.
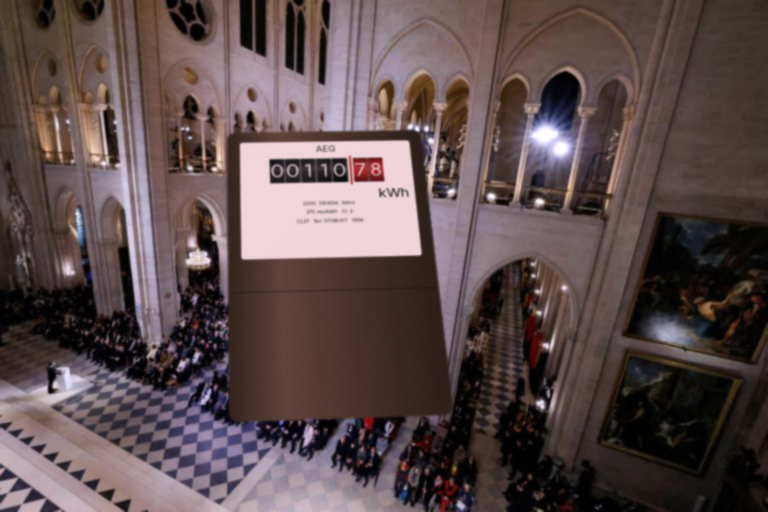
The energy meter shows 110.78 kWh
